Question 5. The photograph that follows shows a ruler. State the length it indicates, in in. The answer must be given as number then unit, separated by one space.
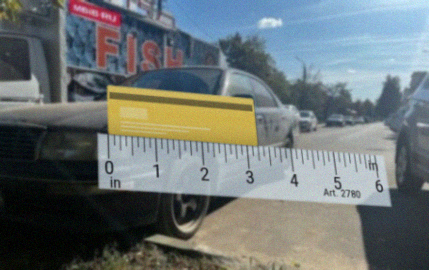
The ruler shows 3.25 in
